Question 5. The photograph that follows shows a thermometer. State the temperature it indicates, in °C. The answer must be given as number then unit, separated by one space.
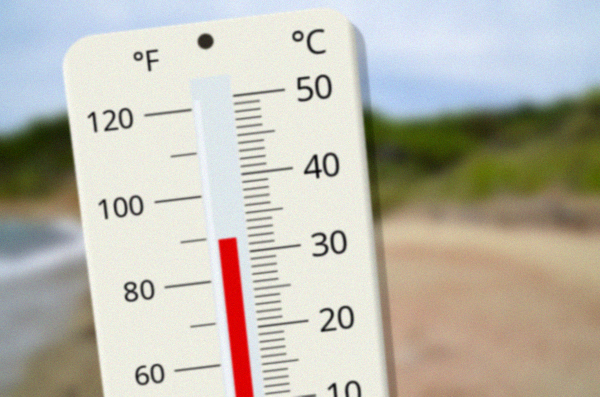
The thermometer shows 32 °C
